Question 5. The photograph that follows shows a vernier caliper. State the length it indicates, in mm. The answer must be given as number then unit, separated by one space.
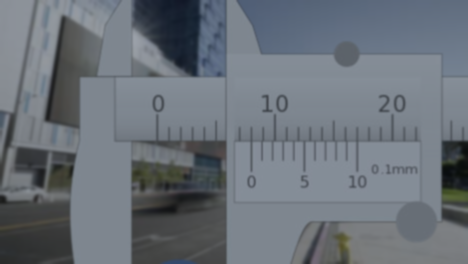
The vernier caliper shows 8.0 mm
